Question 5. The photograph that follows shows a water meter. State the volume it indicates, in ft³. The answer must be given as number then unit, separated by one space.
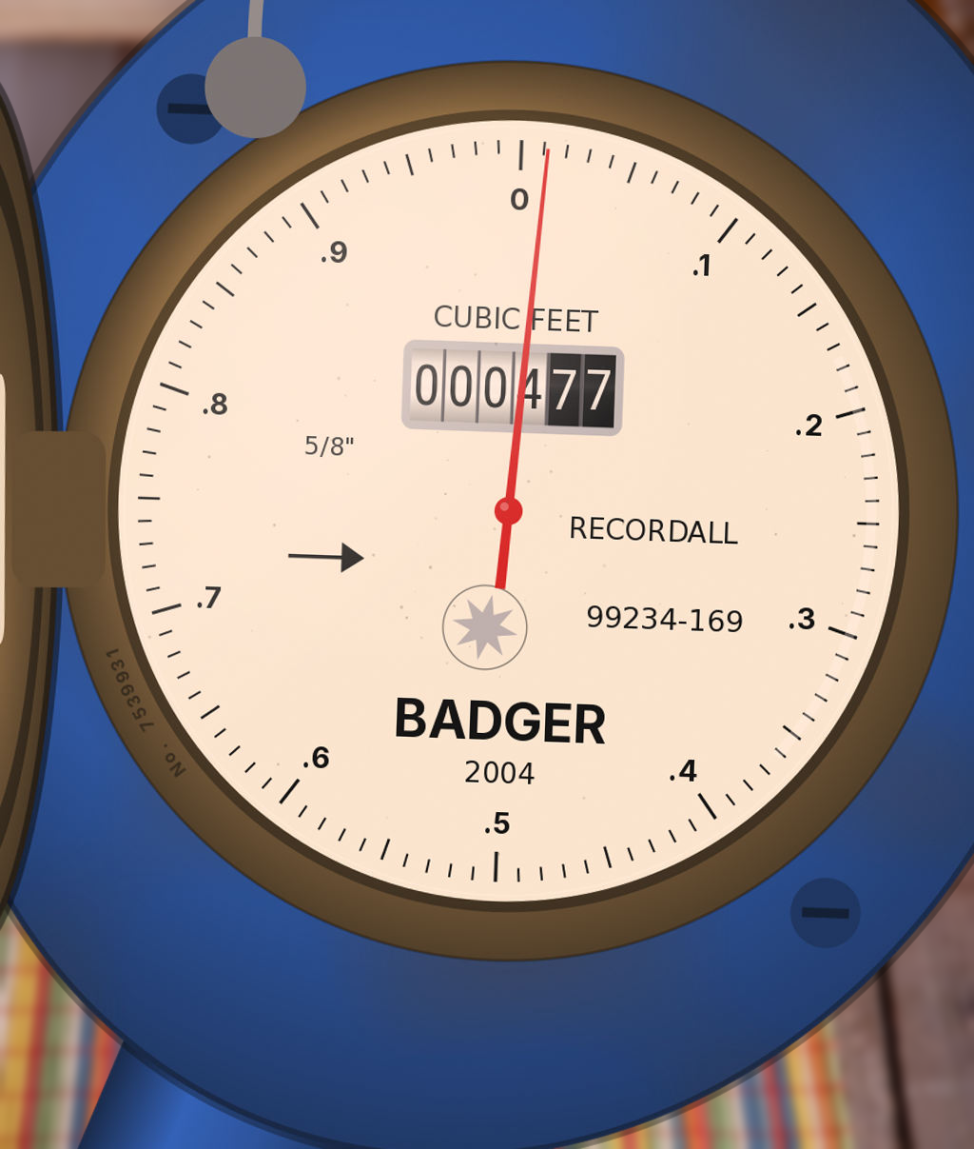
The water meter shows 477.01 ft³
